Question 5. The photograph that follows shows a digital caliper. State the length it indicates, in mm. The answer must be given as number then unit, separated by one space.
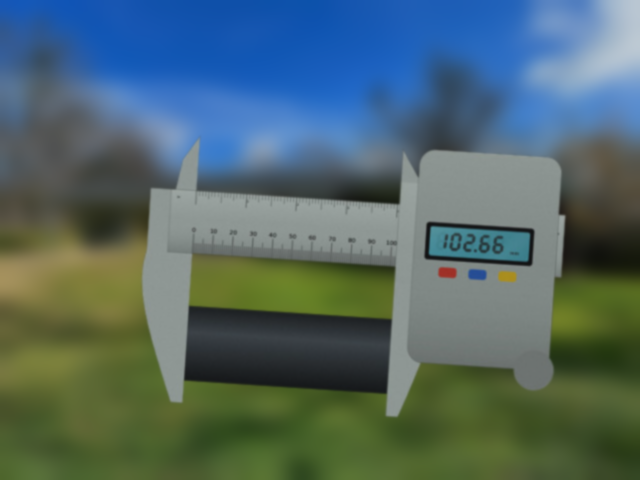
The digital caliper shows 102.66 mm
